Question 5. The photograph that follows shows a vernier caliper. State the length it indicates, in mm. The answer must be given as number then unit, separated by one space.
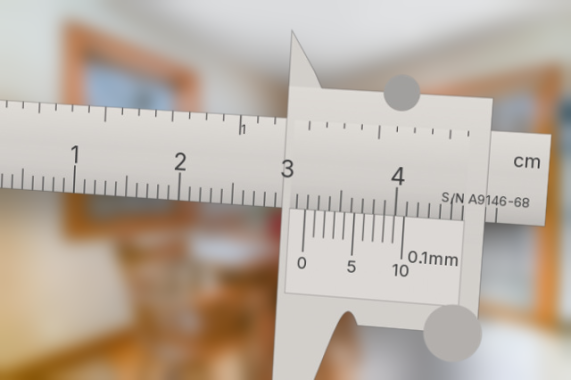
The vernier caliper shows 31.8 mm
